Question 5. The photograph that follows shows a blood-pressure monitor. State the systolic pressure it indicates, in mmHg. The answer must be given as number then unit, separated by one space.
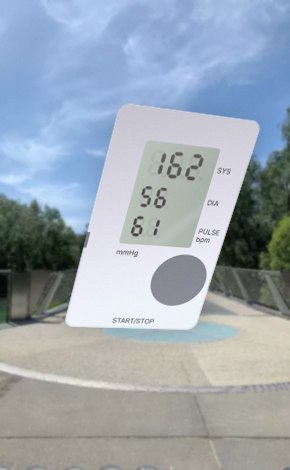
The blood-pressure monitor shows 162 mmHg
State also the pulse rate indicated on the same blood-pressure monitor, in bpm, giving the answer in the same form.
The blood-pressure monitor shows 61 bpm
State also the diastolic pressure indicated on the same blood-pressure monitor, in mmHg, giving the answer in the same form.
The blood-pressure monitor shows 56 mmHg
